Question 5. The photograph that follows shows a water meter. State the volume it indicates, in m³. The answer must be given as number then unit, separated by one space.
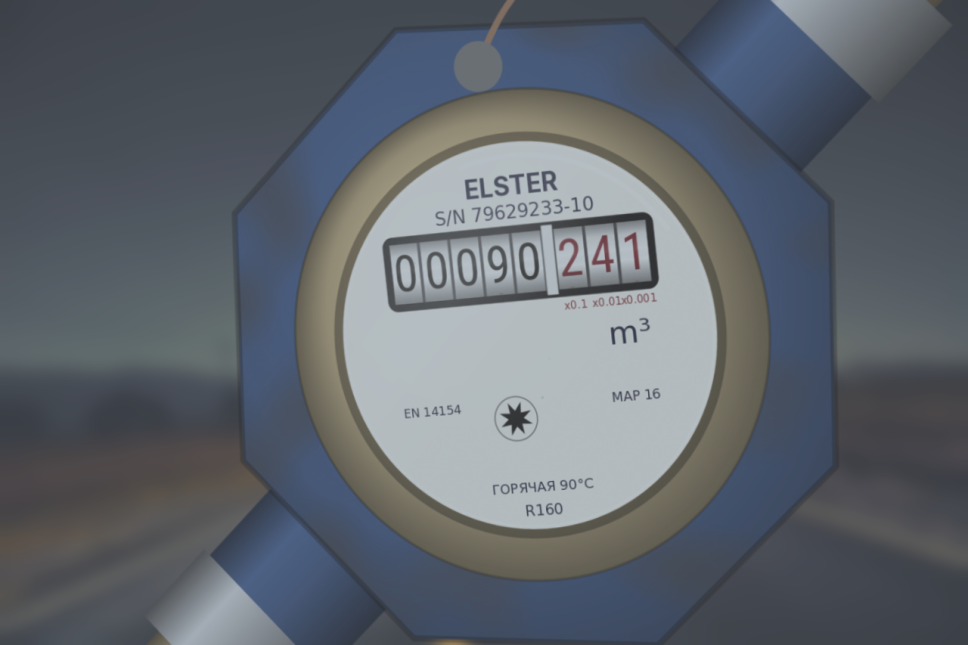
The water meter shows 90.241 m³
